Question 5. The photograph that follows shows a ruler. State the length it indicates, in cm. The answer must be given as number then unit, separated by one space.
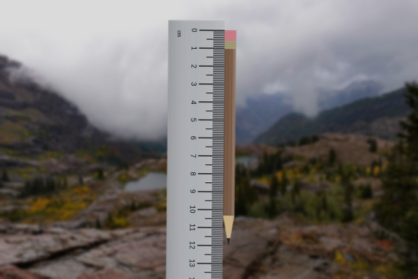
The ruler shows 12 cm
